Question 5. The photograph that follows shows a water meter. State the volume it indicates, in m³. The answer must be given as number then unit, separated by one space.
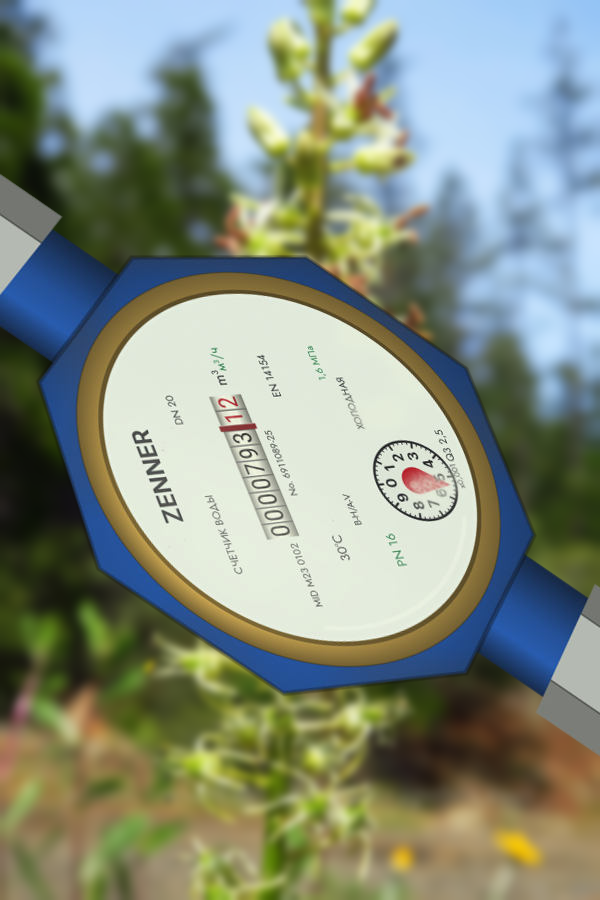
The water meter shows 793.125 m³
